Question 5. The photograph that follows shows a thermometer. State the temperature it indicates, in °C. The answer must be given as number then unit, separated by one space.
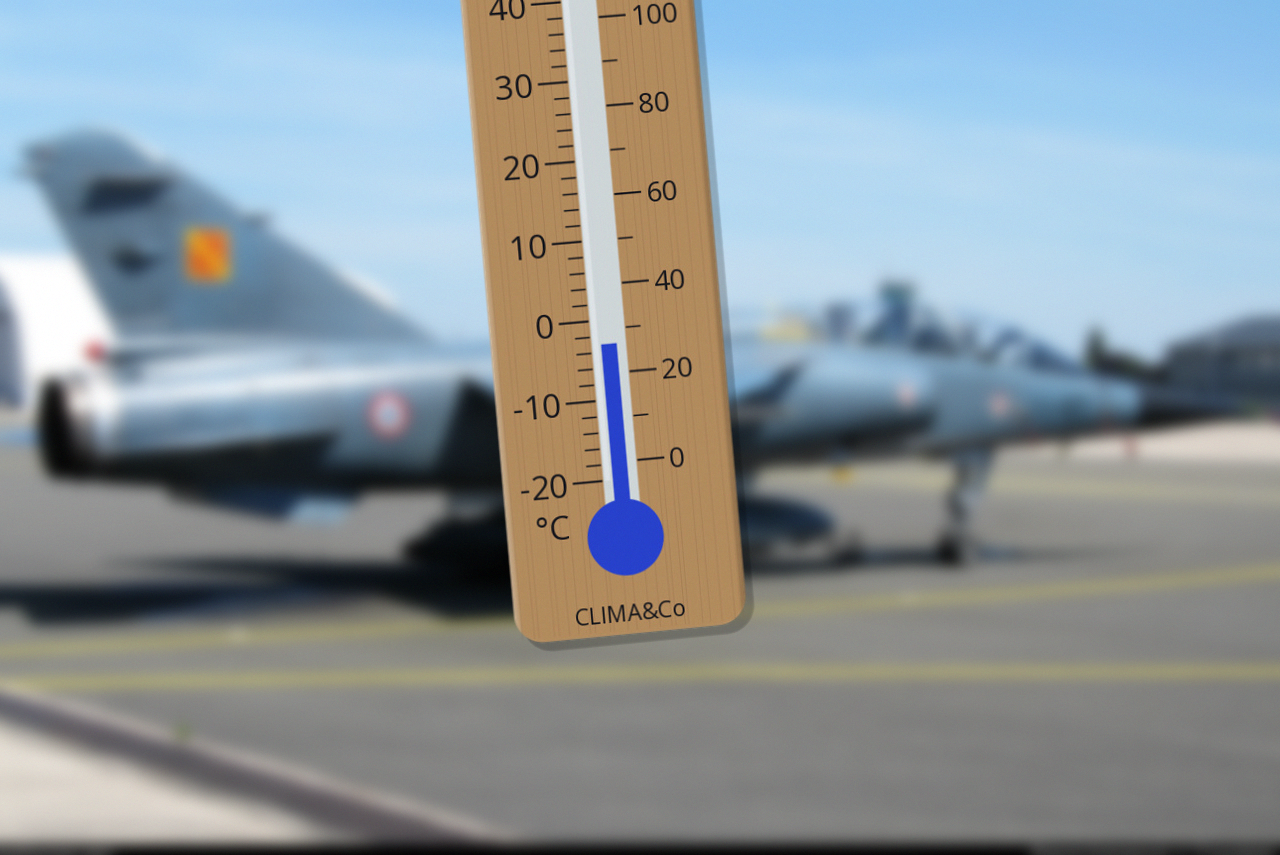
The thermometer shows -3 °C
